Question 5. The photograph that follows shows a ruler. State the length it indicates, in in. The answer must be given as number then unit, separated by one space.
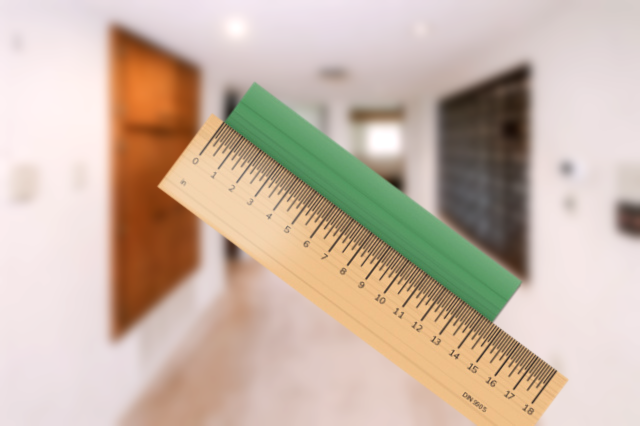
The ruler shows 14.5 in
